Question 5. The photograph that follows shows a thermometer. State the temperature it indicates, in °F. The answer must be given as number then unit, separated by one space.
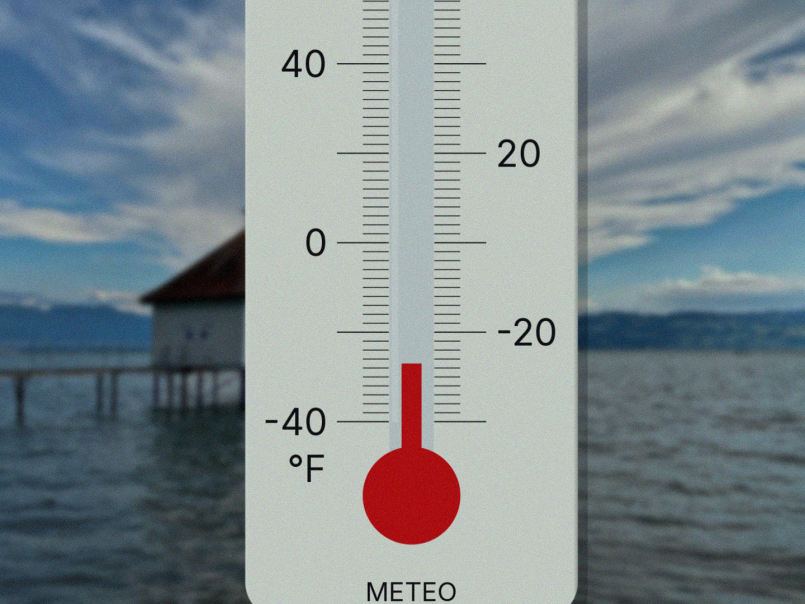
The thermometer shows -27 °F
